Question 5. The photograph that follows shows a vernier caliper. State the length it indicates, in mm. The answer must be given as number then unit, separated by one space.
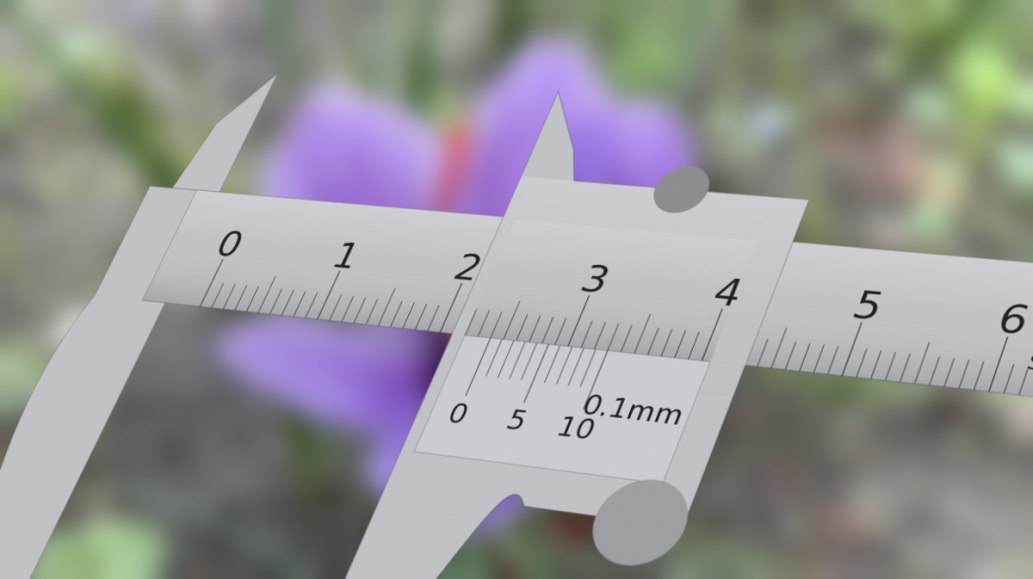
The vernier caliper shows 24.0 mm
